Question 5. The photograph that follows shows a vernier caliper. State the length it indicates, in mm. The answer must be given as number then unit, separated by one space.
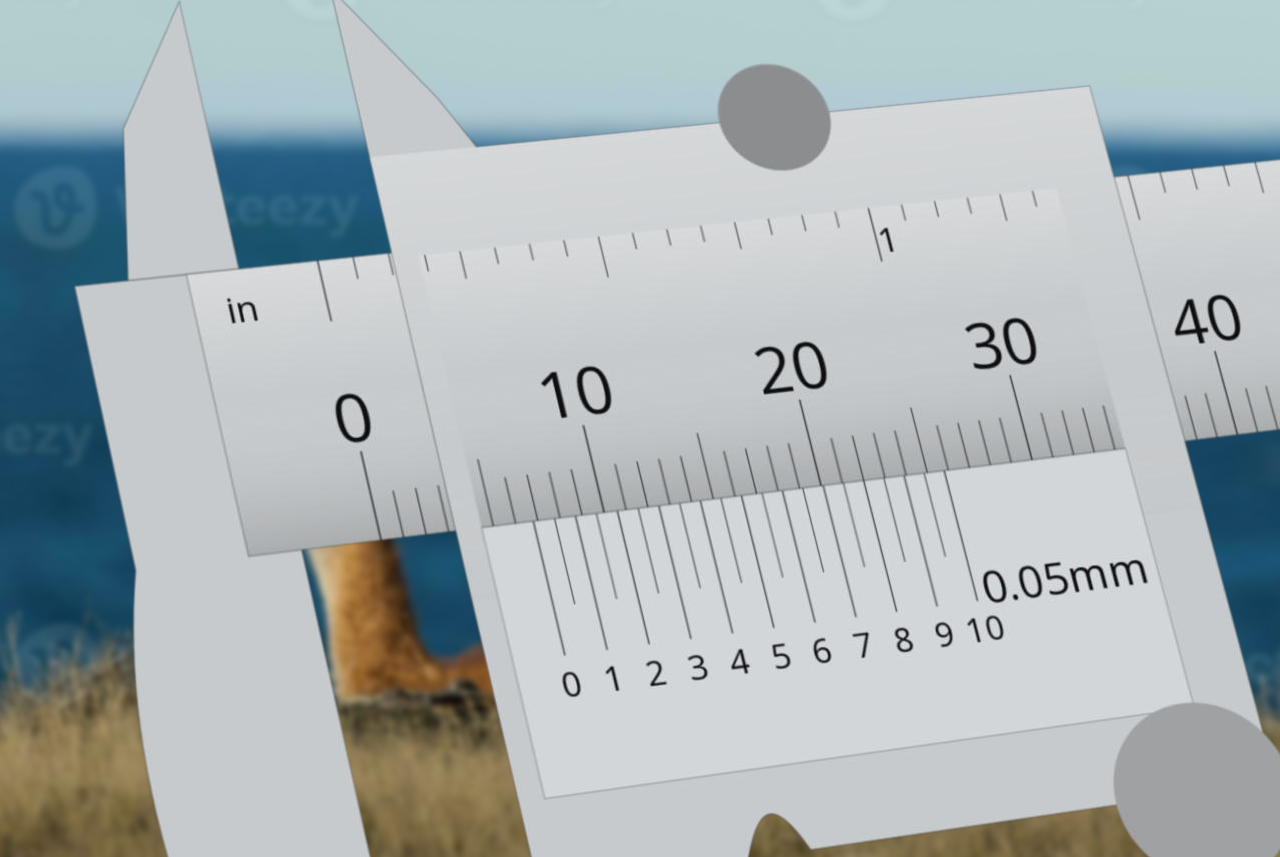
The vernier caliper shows 6.8 mm
